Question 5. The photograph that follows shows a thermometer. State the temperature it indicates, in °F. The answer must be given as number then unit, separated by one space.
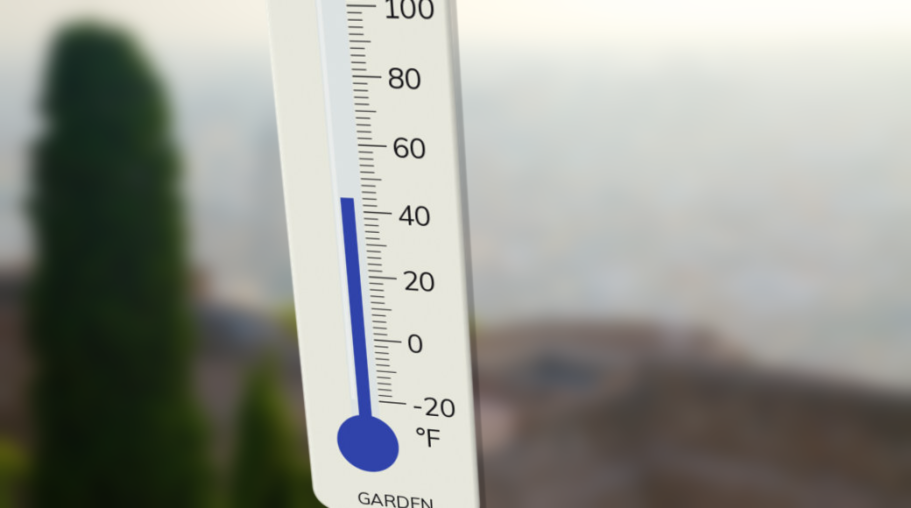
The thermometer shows 44 °F
